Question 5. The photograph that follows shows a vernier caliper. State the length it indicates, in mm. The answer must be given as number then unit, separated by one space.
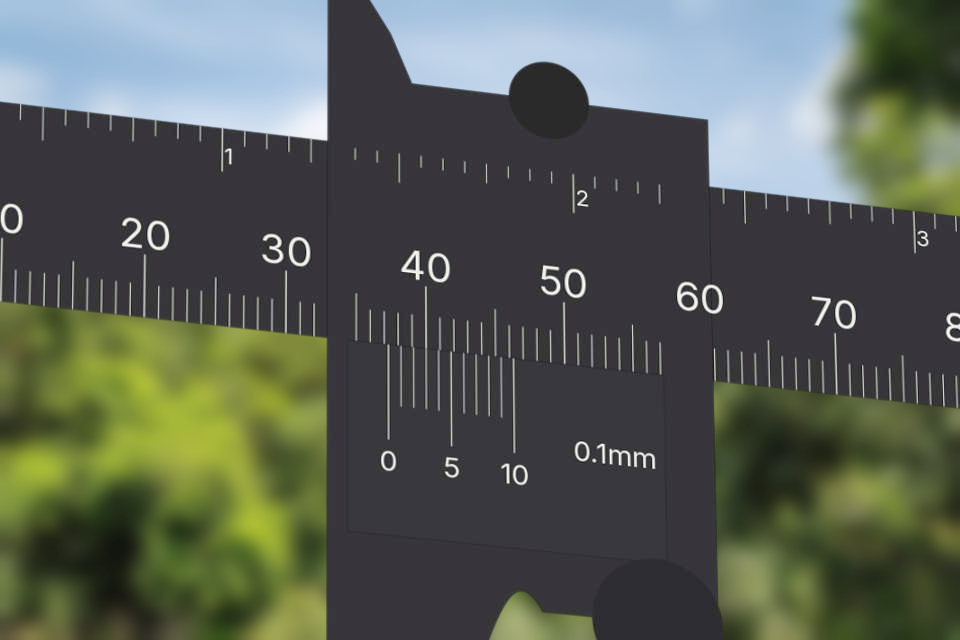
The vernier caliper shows 37.3 mm
